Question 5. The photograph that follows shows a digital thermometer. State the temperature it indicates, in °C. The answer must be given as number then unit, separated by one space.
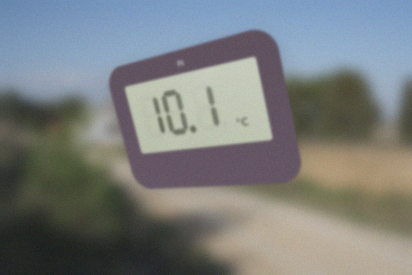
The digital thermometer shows 10.1 °C
